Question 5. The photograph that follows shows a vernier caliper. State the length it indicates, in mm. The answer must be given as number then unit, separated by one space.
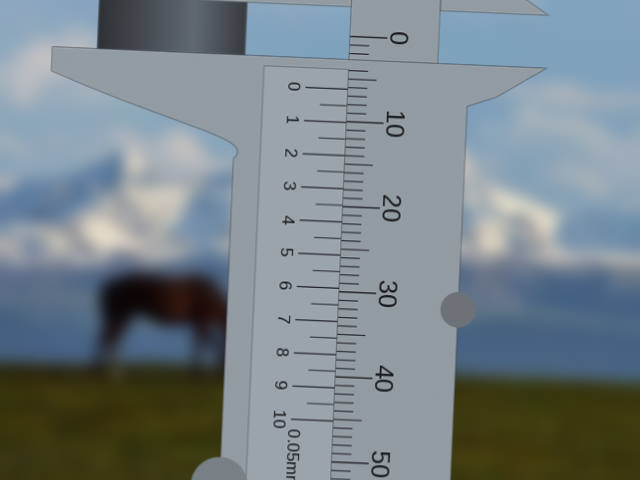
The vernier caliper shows 6.2 mm
